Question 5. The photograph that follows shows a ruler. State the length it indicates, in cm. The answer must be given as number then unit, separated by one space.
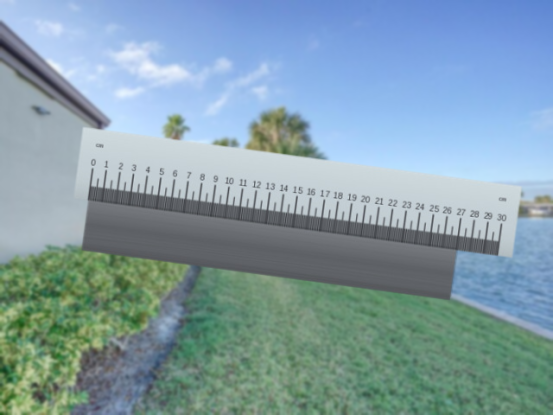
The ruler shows 27 cm
